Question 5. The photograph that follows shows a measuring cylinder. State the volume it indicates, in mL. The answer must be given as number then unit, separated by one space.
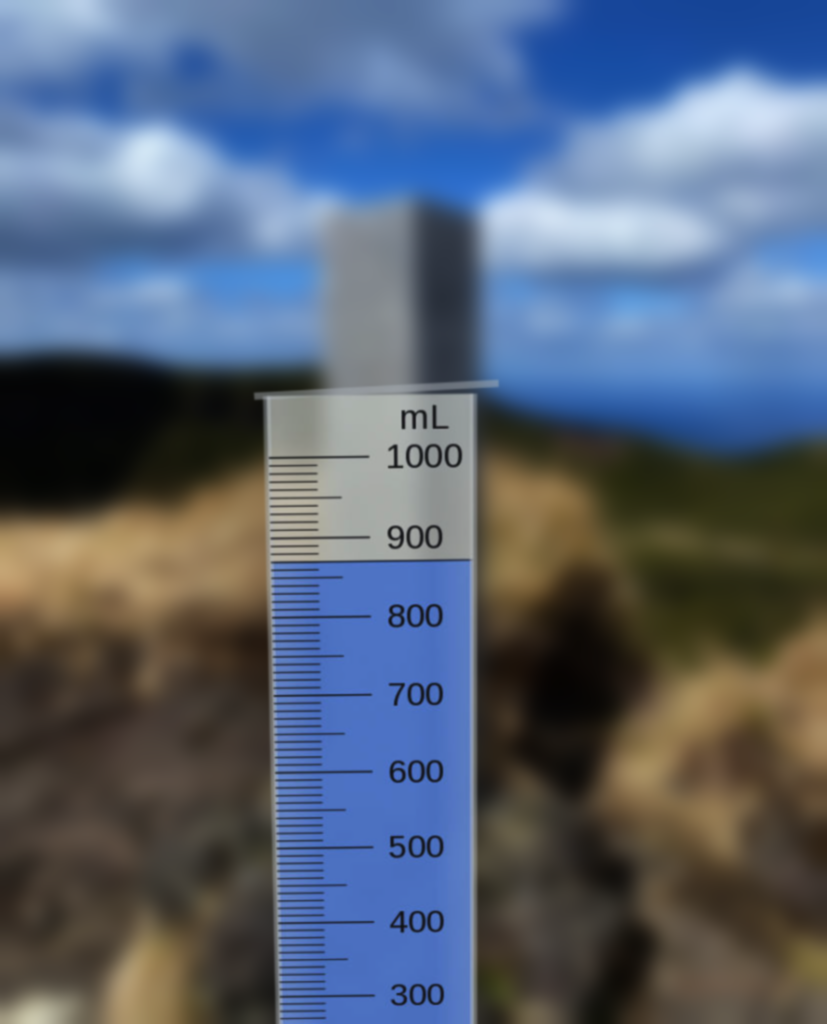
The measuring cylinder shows 870 mL
